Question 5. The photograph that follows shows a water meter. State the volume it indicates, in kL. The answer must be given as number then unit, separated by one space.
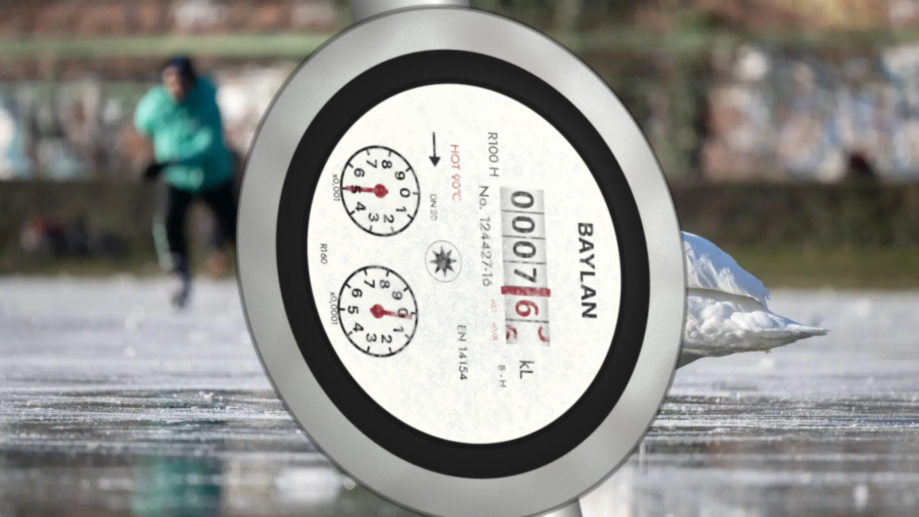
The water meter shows 7.6550 kL
